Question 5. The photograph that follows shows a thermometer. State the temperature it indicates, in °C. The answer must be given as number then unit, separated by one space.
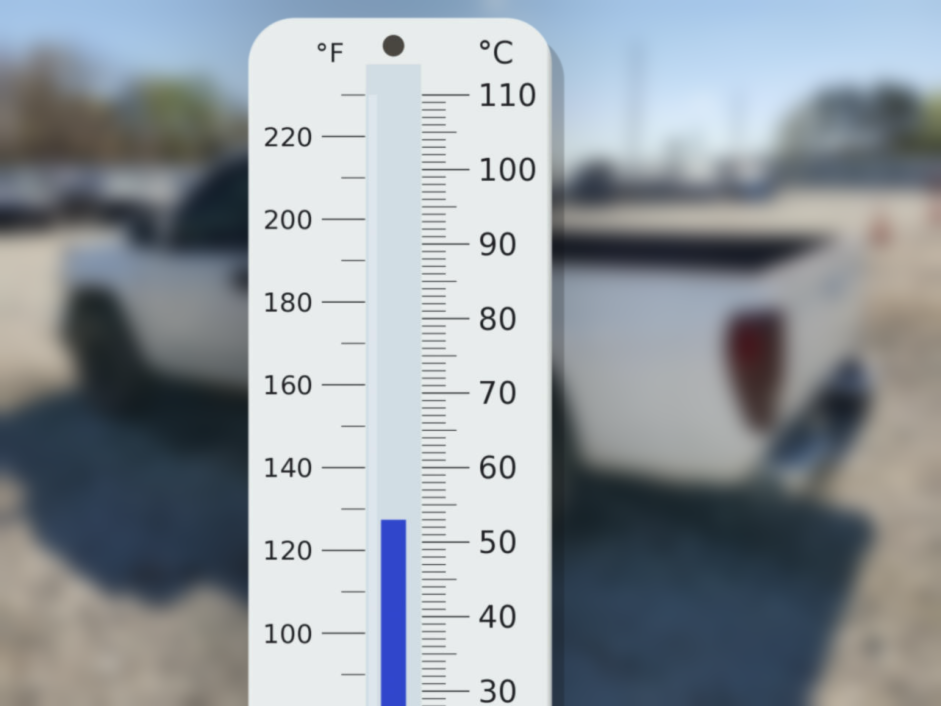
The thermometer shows 53 °C
